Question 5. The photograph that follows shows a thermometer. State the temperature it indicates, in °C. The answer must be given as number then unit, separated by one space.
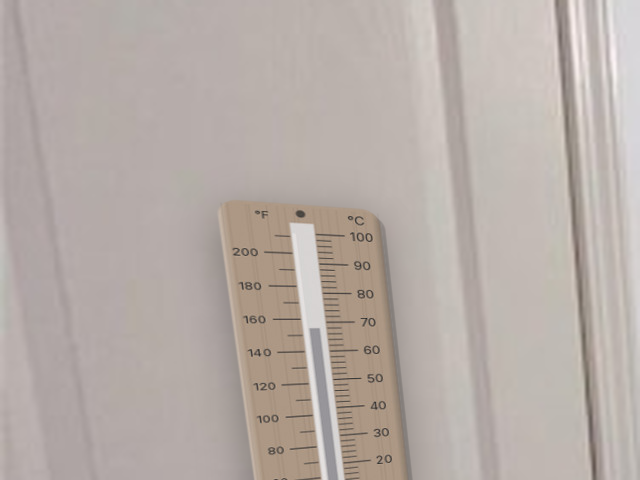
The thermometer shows 68 °C
